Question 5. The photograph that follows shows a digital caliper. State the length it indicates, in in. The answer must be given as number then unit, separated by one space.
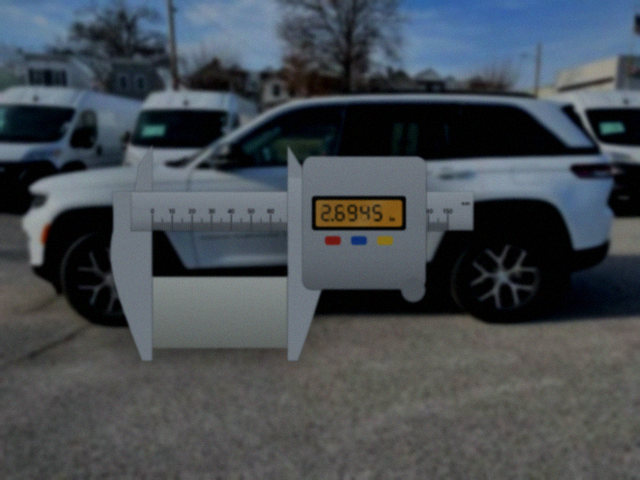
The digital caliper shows 2.6945 in
